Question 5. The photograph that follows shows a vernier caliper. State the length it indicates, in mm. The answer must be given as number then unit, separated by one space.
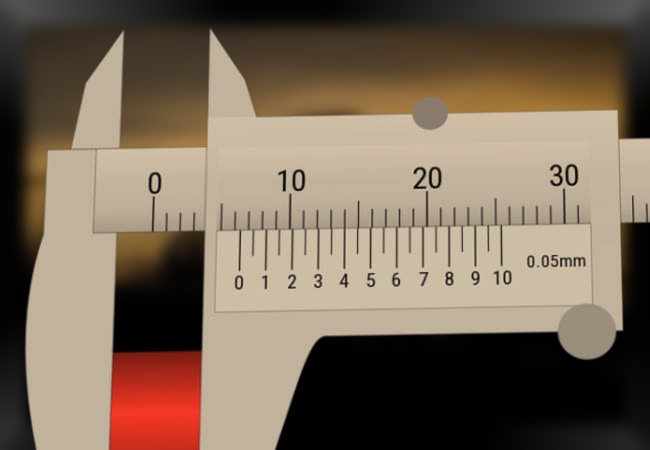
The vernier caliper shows 6.4 mm
